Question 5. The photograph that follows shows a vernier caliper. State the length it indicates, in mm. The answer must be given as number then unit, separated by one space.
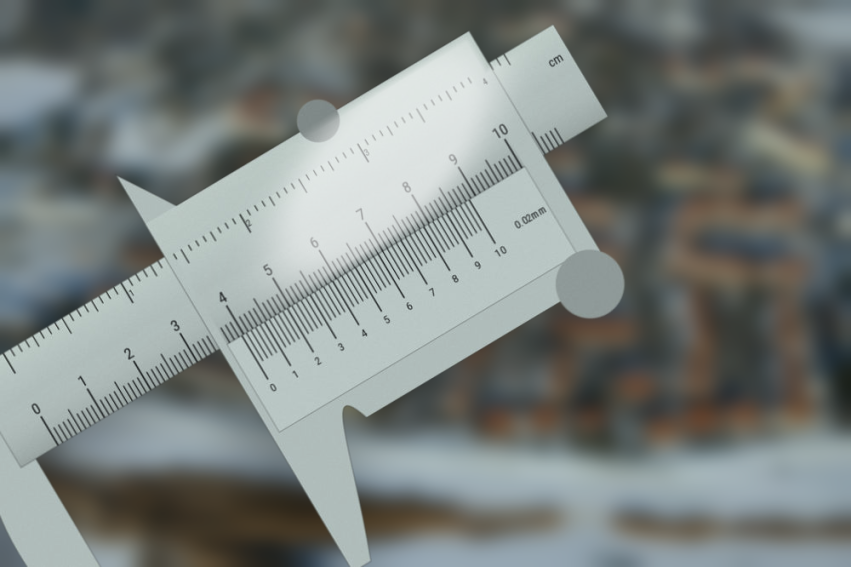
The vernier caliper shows 39.6 mm
